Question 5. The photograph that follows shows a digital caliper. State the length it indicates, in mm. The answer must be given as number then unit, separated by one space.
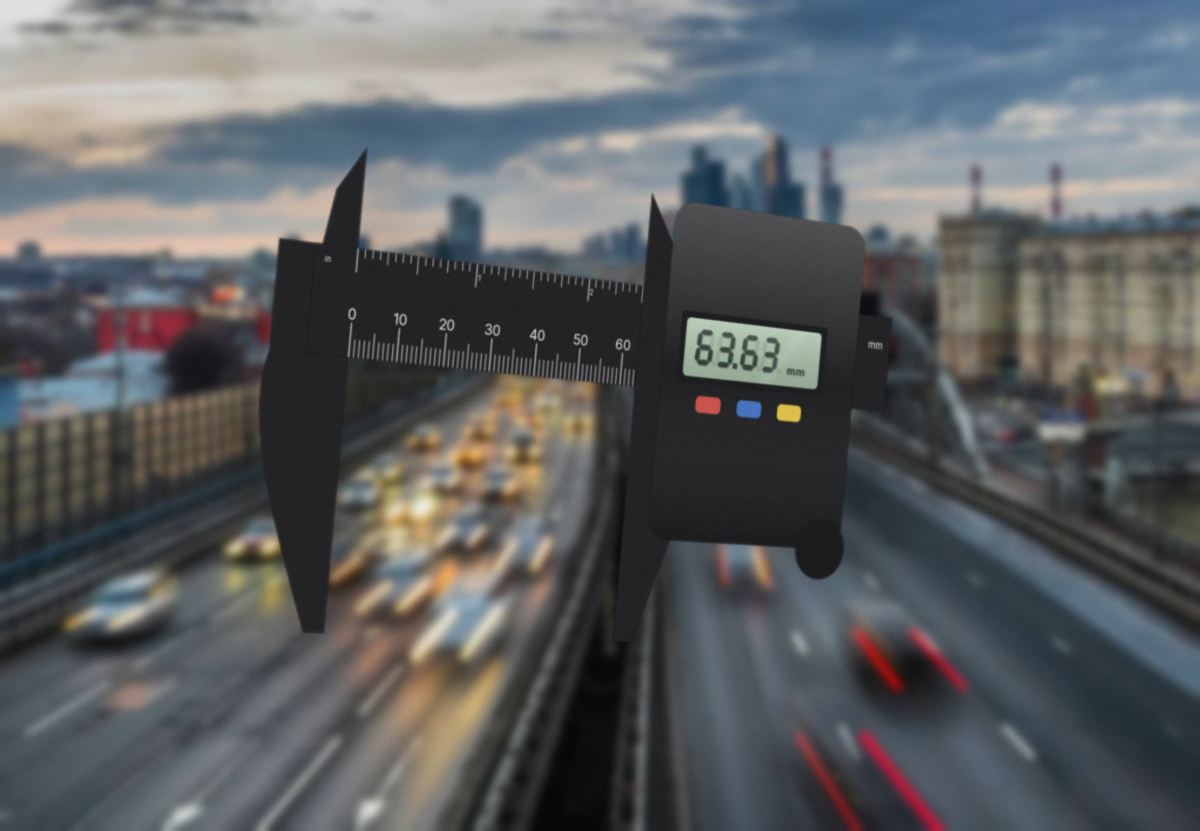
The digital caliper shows 63.63 mm
